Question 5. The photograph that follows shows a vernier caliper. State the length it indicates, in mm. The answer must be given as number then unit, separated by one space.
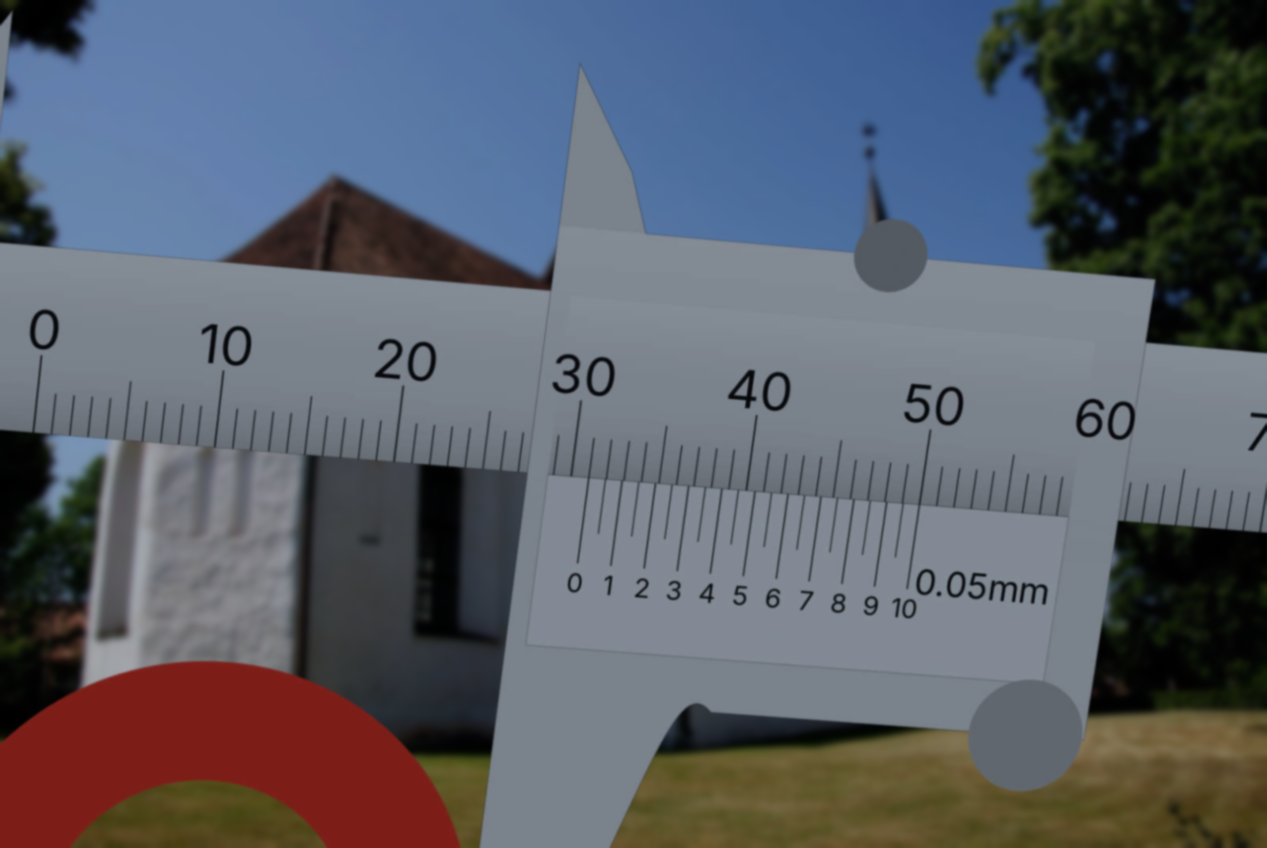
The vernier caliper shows 31.0 mm
